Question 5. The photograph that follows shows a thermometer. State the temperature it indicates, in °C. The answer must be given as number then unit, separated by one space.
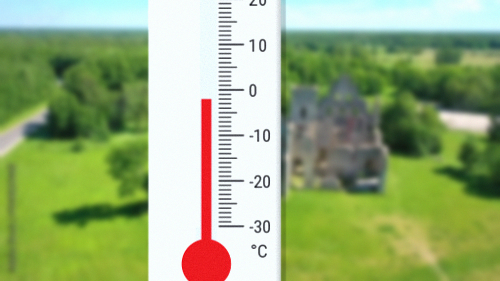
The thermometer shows -2 °C
